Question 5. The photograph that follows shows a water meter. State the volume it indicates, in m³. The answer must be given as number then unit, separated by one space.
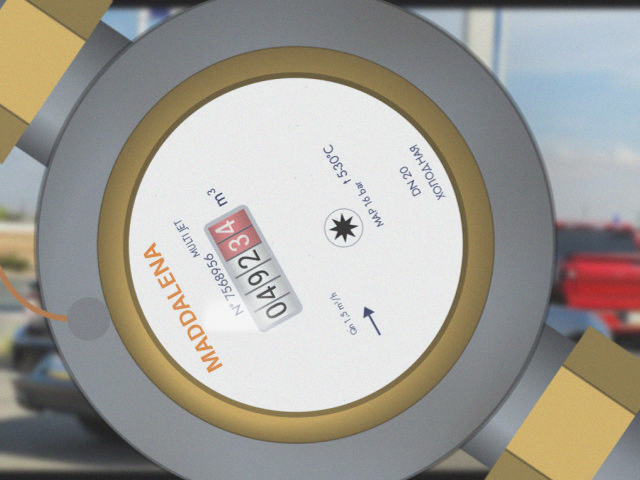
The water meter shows 492.34 m³
